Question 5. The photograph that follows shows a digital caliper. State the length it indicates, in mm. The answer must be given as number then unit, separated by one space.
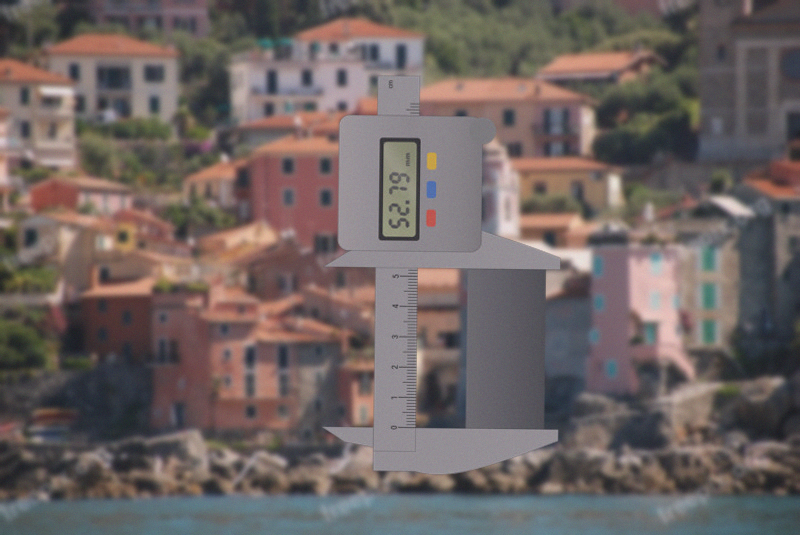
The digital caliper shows 52.79 mm
